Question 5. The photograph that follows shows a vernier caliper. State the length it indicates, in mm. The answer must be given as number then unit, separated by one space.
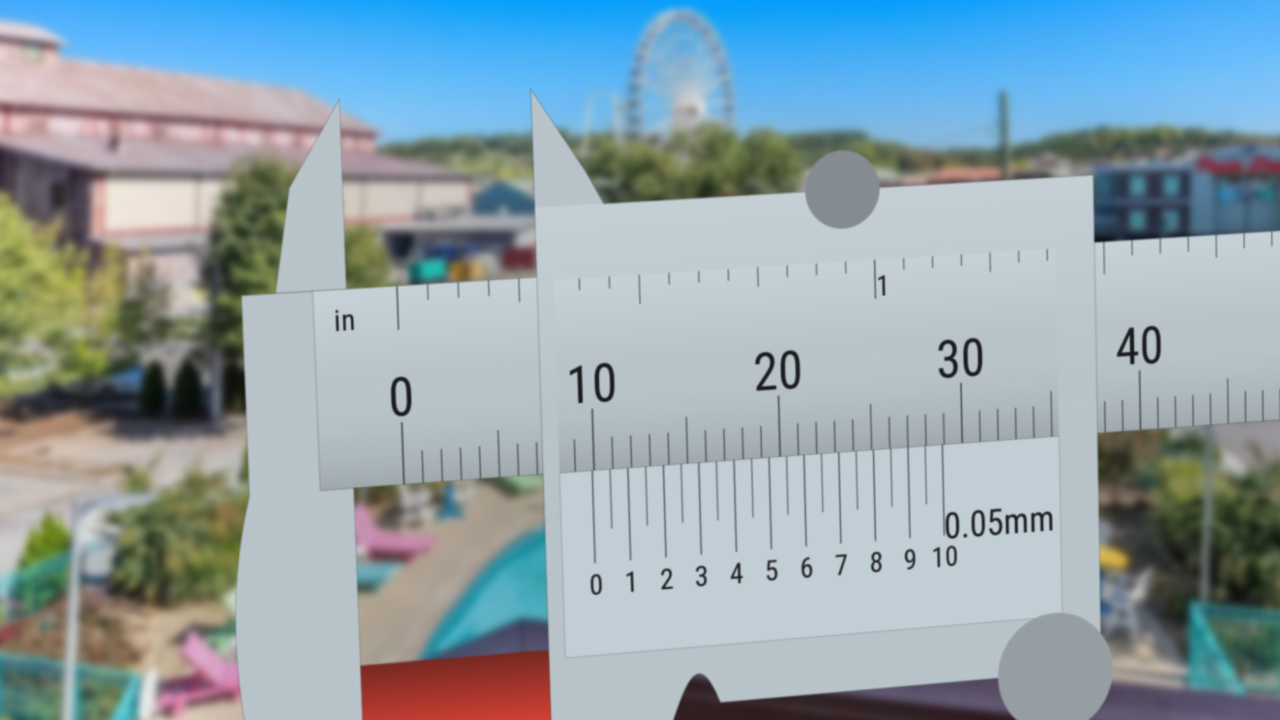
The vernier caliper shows 9.9 mm
